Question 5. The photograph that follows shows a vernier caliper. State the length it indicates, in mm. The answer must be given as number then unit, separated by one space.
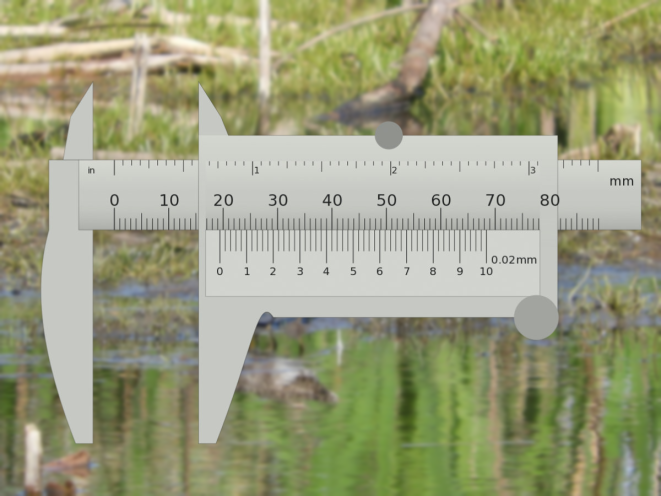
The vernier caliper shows 19.4 mm
